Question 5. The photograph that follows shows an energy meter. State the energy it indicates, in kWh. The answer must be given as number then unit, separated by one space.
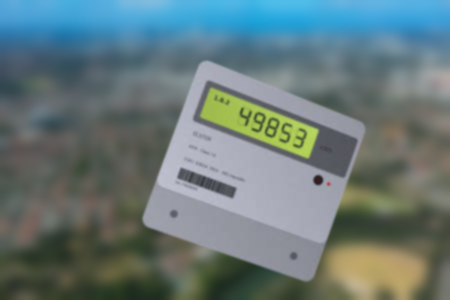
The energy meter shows 49853 kWh
